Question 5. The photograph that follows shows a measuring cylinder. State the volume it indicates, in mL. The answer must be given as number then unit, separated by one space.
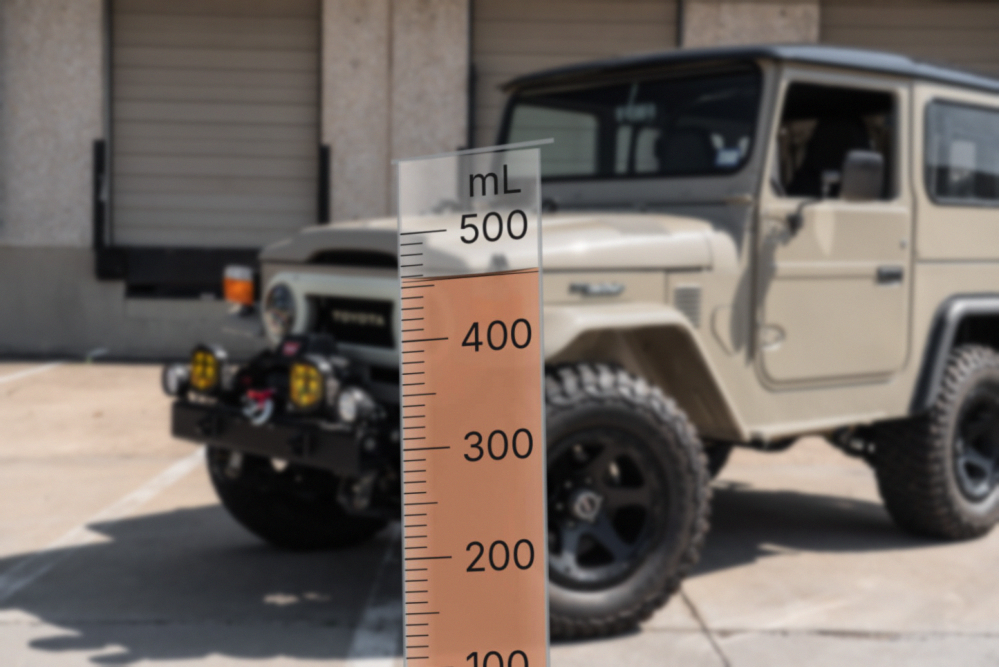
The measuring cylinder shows 455 mL
